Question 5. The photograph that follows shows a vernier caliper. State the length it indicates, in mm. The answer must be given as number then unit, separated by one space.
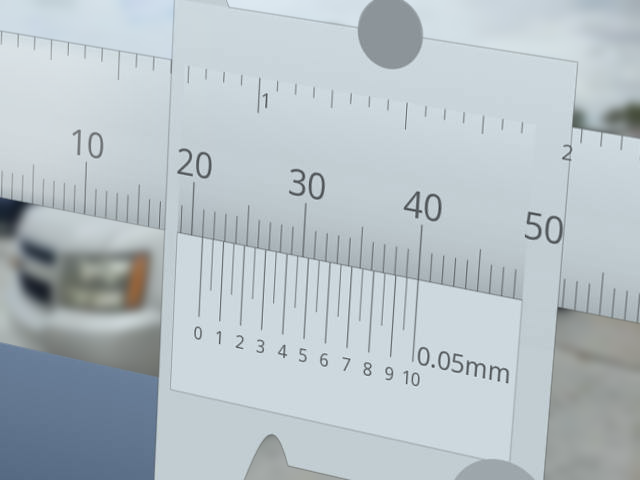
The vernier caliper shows 21.0 mm
